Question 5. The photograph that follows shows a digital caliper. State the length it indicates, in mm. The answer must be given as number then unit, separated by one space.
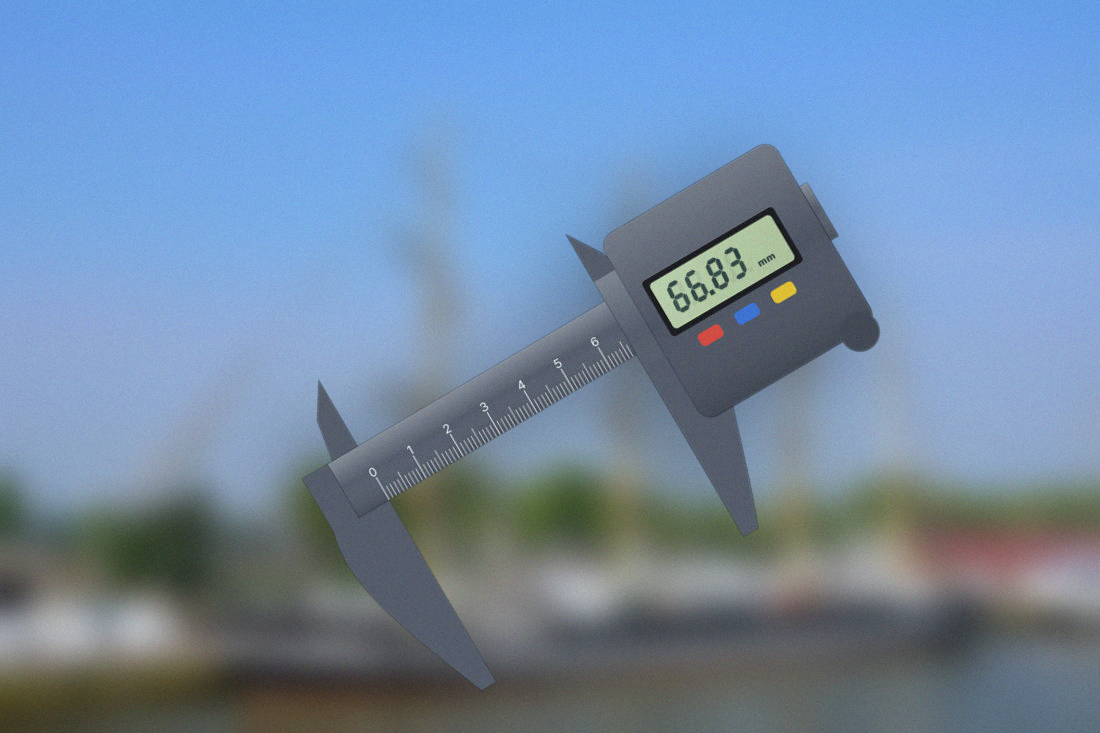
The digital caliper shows 66.83 mm
